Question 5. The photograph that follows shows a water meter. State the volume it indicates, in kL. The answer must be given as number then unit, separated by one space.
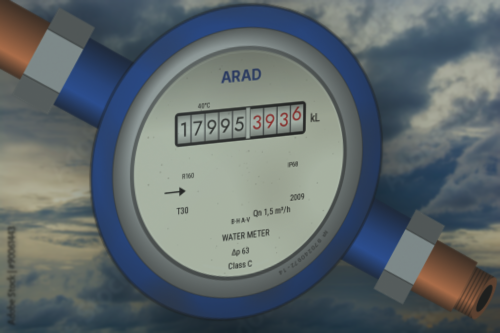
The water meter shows 17995.3936 kL
